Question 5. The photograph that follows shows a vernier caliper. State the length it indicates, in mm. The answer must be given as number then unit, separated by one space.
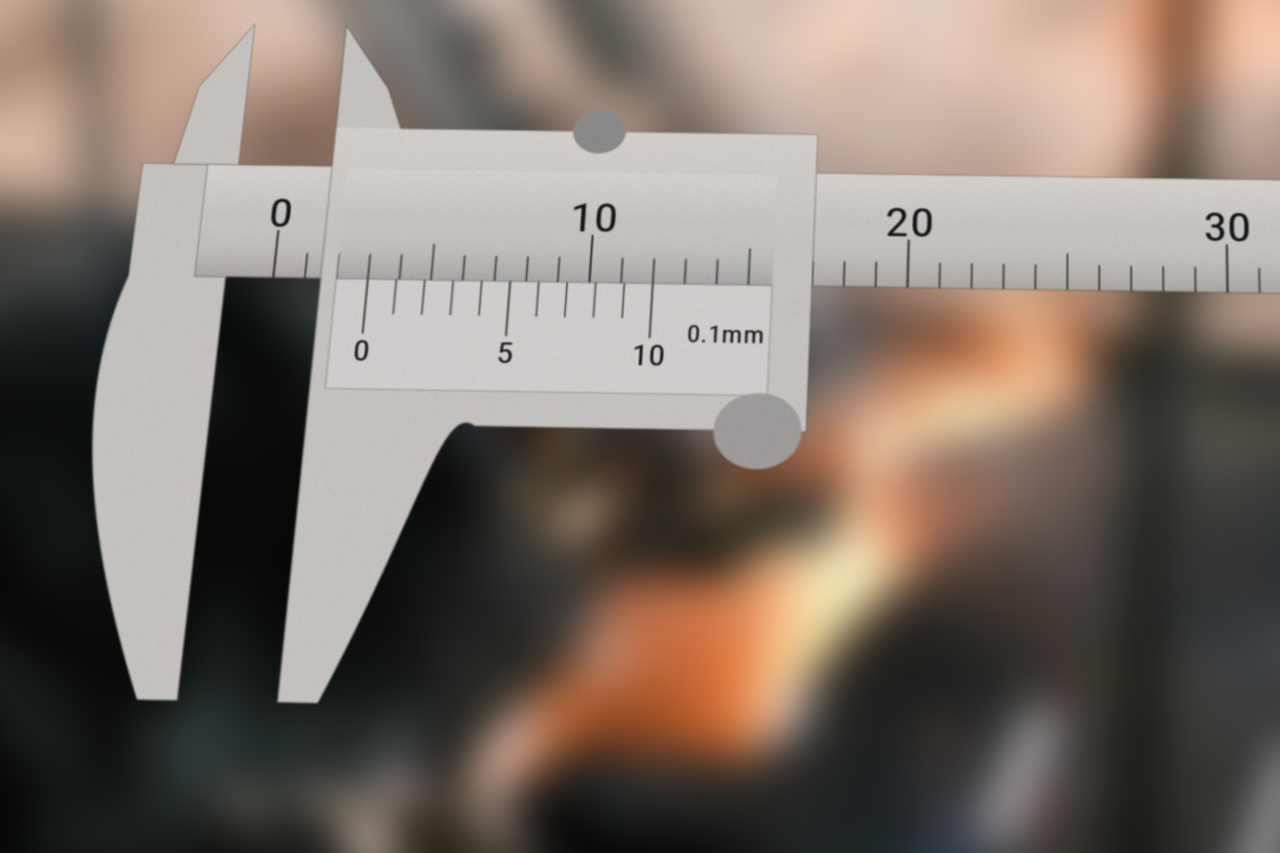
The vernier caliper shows 3.0 mm
